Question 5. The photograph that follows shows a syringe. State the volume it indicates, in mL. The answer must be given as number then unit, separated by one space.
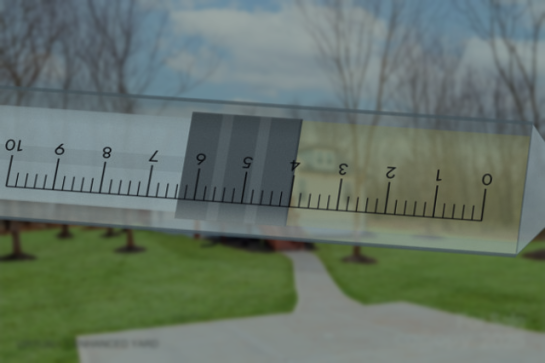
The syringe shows 4 mL
